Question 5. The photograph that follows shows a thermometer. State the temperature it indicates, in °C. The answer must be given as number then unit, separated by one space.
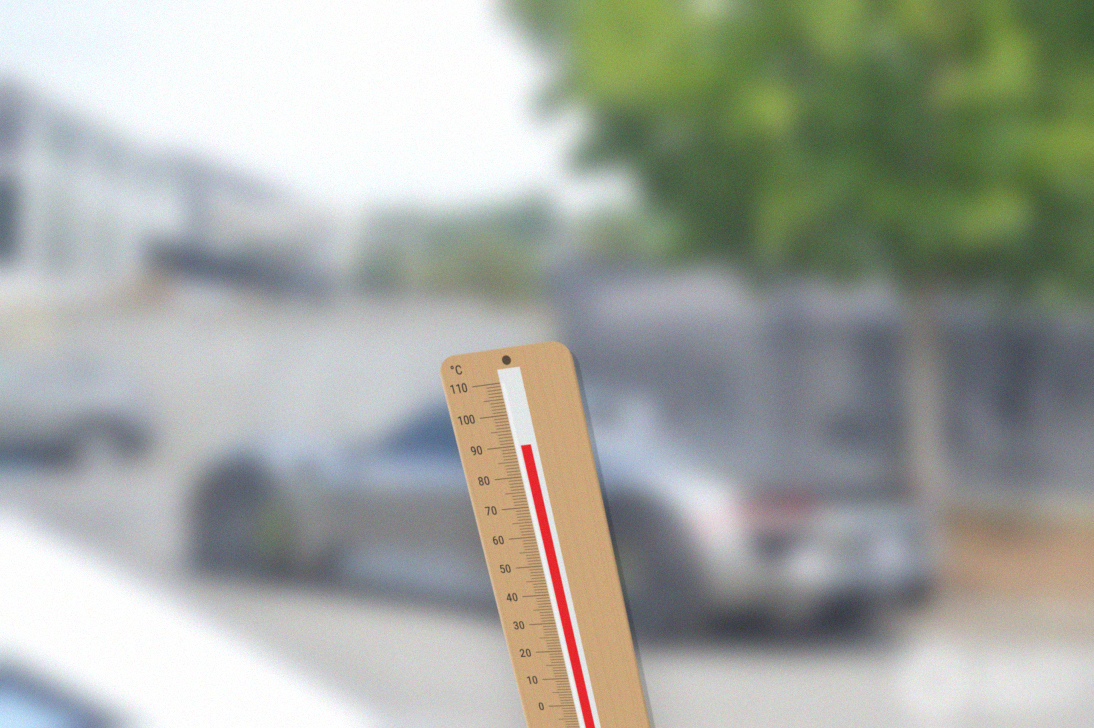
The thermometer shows 90 °C
